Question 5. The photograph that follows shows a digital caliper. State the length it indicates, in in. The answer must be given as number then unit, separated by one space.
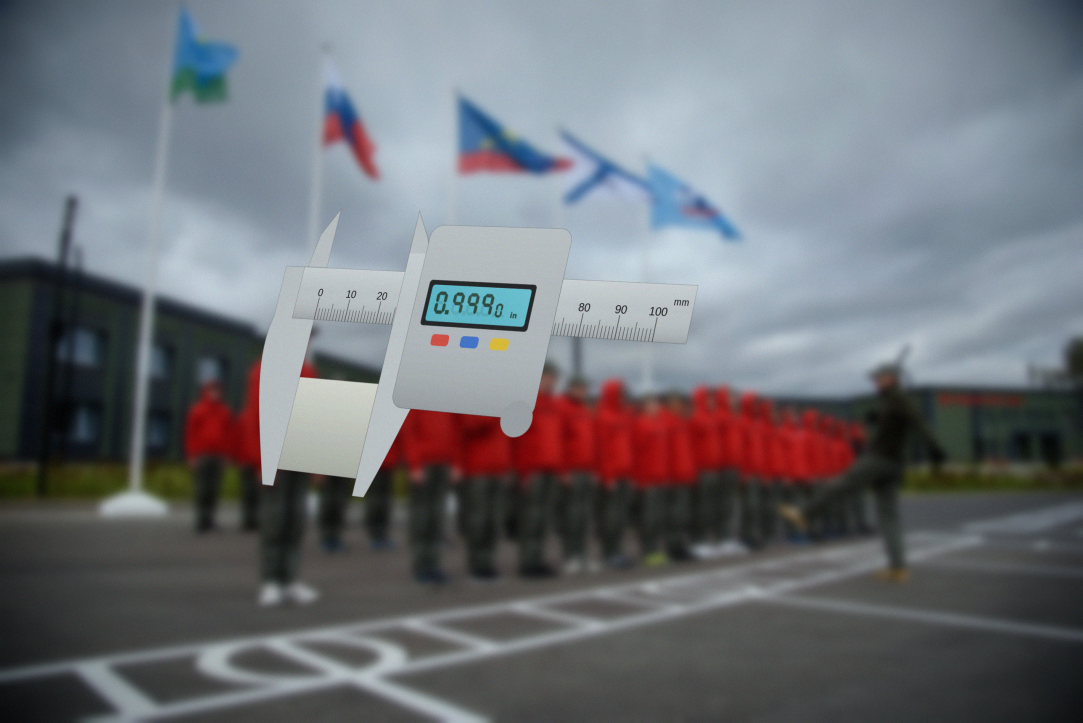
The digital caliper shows 0.9990 in
